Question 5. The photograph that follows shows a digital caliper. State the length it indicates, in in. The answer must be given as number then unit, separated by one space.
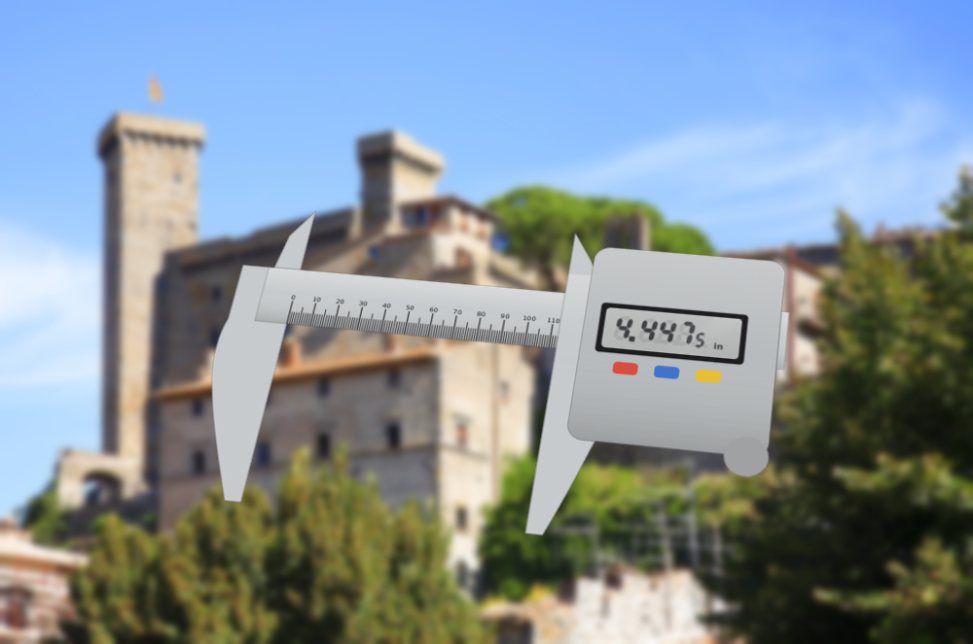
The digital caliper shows 4.4475 in
